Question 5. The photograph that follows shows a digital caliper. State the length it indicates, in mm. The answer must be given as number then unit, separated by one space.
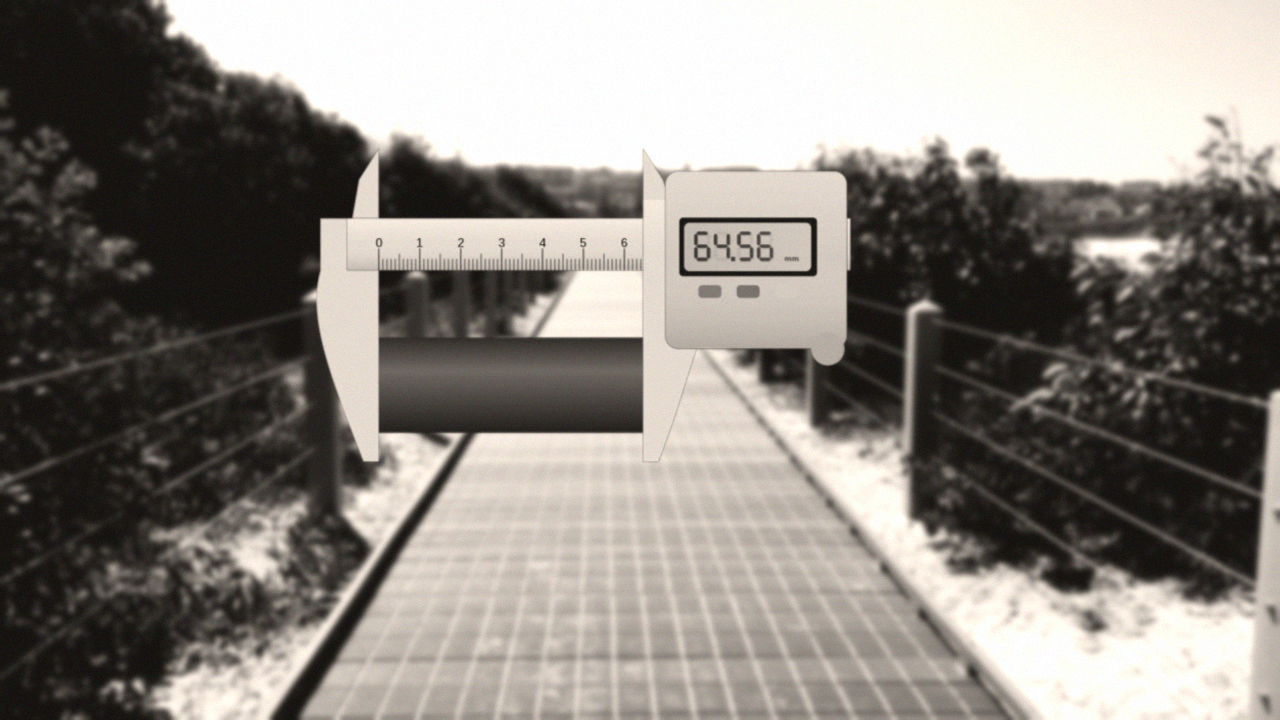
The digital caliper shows 64.56 mm
